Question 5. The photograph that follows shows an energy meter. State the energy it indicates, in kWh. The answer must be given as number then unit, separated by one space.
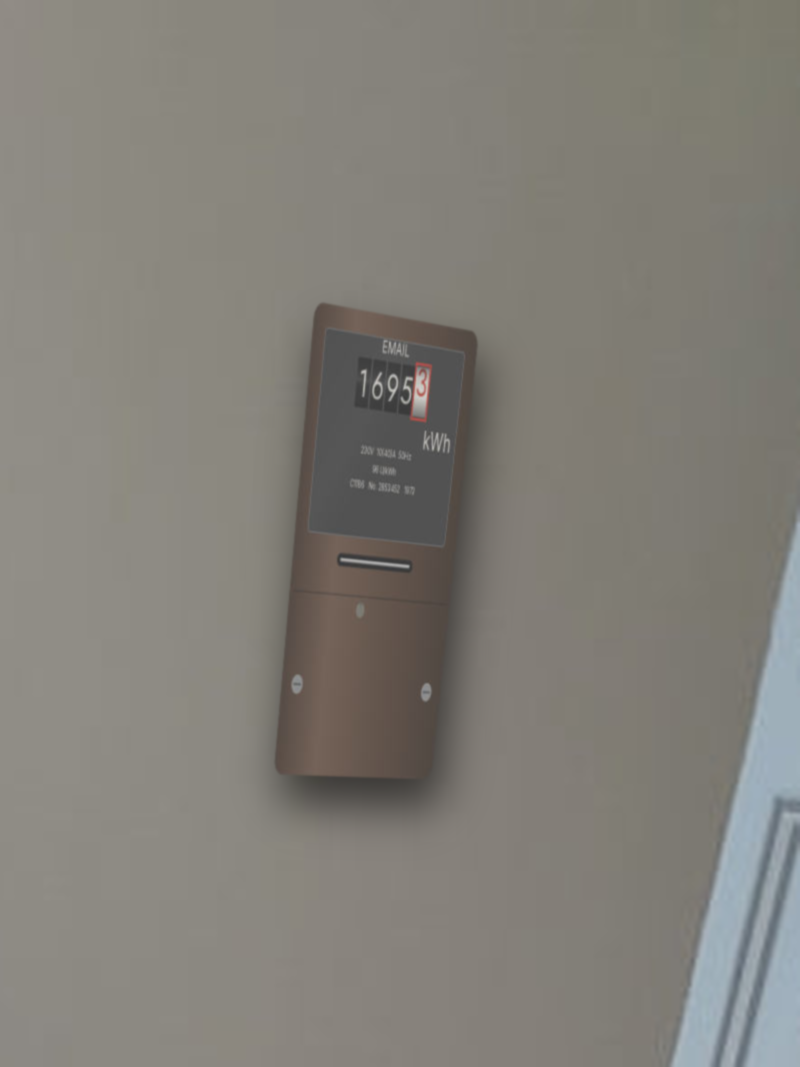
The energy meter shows 1695.3 kWh
